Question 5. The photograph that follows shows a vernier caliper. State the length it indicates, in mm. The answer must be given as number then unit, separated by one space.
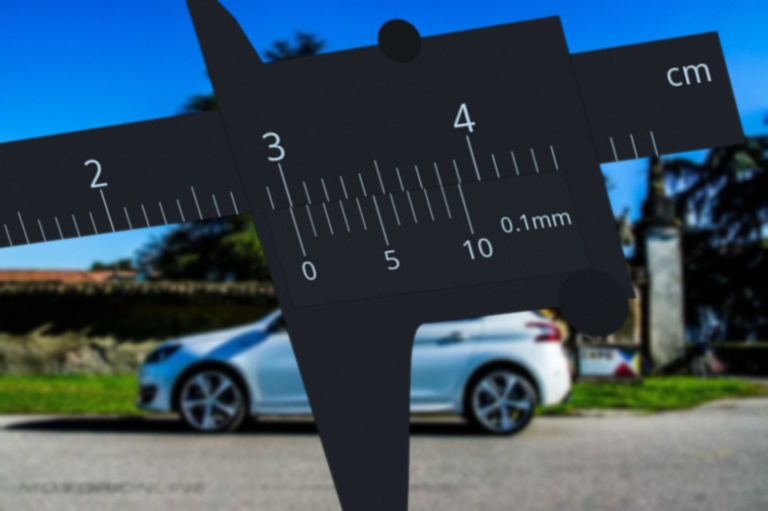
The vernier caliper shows 29.9 mm
